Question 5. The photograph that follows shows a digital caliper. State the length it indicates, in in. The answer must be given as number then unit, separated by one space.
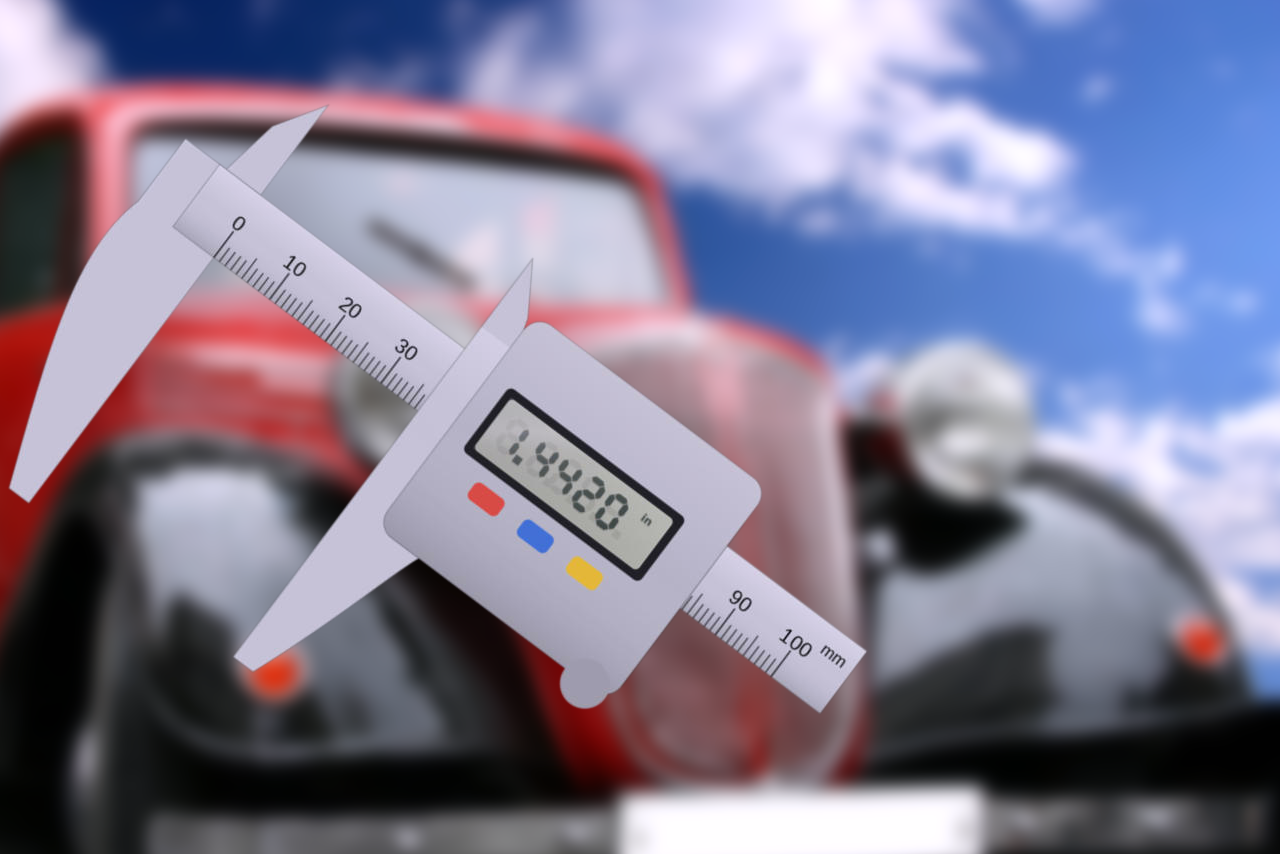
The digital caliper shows 1.4420 in
